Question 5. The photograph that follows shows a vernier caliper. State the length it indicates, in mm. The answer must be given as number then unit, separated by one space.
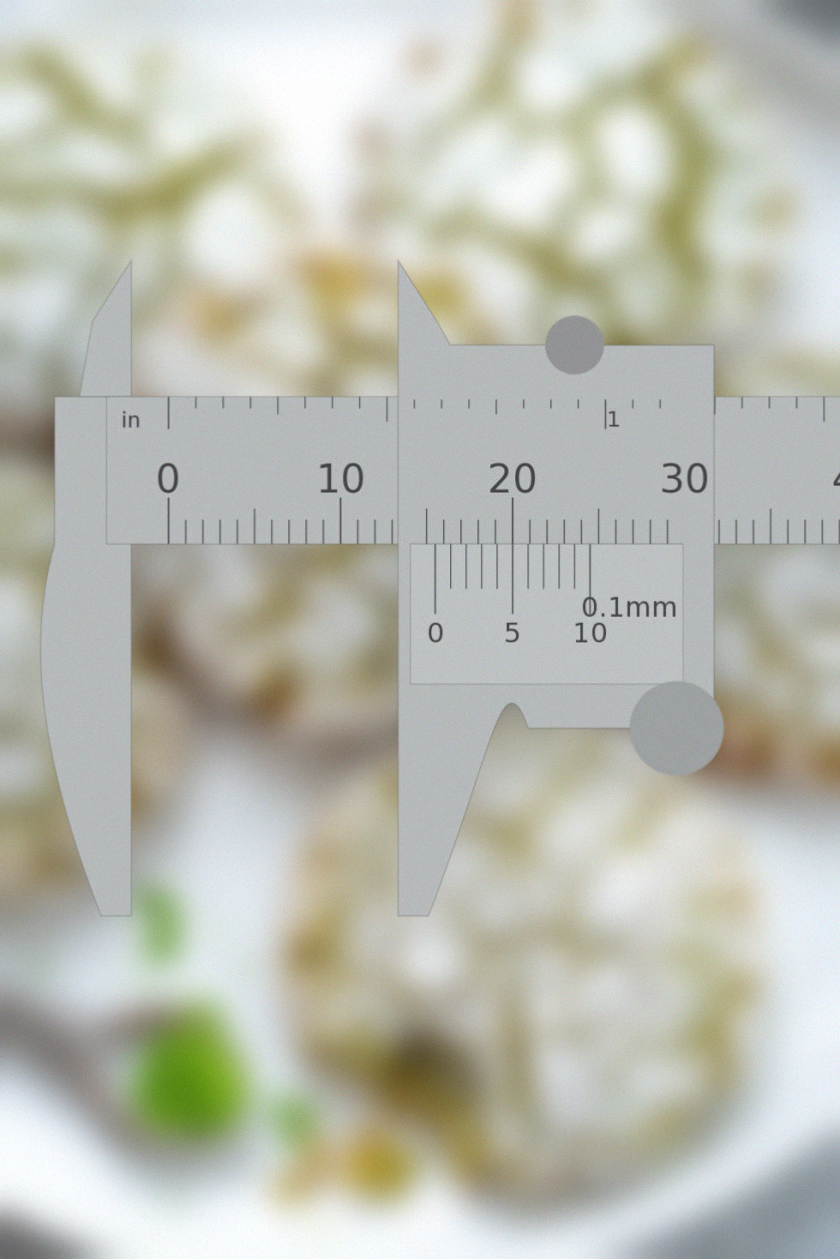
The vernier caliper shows 15.5 mm
